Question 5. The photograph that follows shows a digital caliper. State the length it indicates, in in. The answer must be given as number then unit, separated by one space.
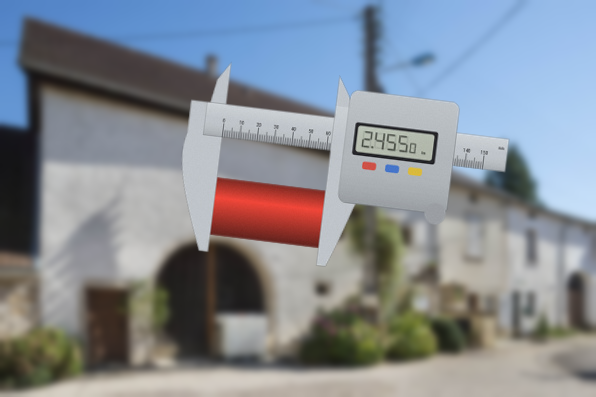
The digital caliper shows 2.4550 in
